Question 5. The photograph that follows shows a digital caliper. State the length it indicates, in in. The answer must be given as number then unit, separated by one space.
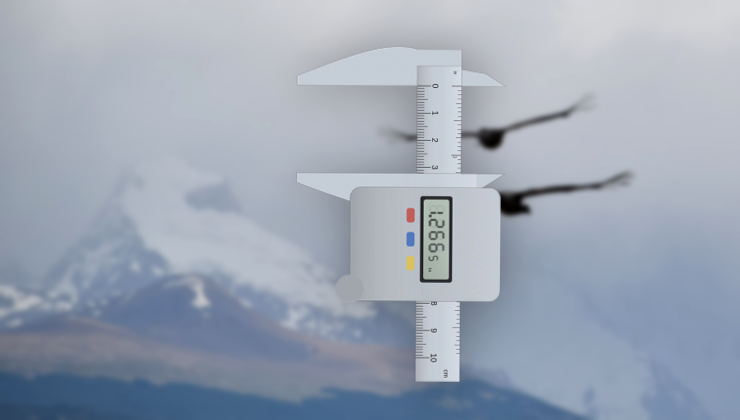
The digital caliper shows 1.2665 in
